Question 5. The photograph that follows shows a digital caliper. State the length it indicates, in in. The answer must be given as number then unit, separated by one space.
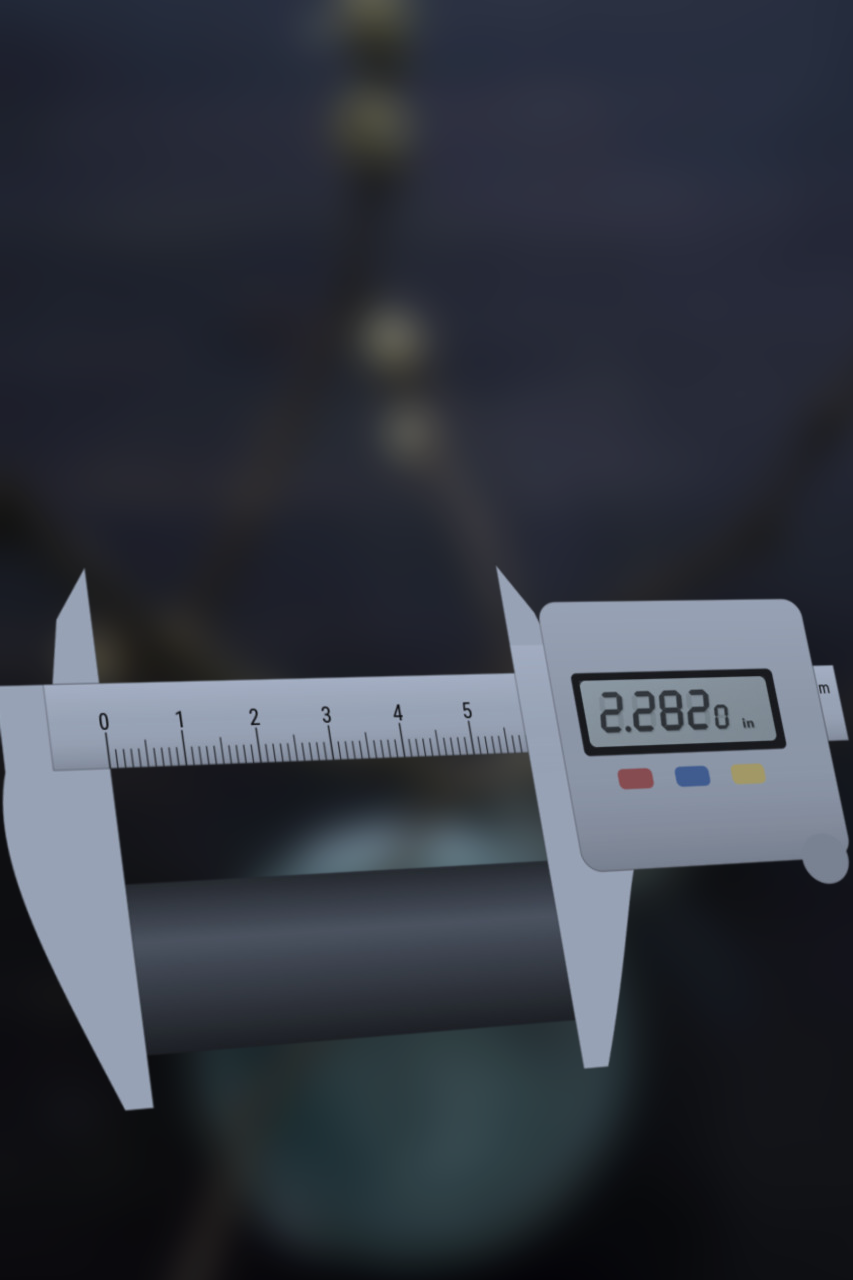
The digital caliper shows 2.2820 in
